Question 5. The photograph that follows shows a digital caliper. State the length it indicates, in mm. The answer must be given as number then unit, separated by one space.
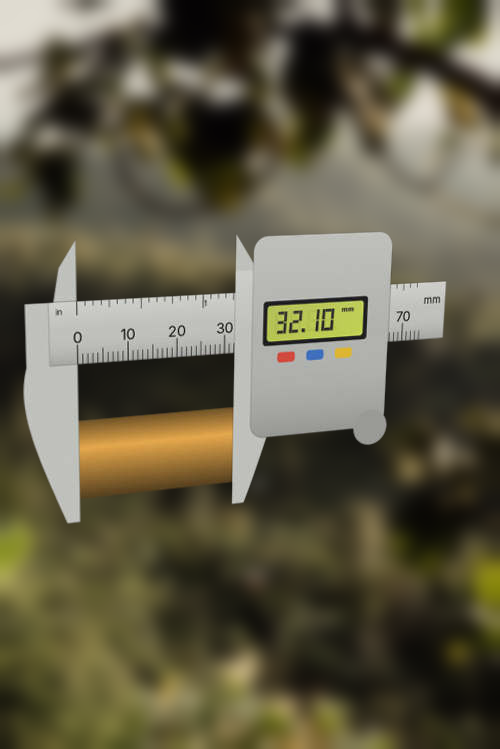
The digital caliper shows 32.10 mm
